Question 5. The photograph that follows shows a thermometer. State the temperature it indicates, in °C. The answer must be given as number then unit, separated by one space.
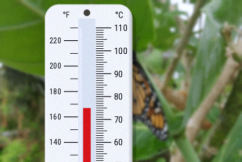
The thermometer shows 75 °C
